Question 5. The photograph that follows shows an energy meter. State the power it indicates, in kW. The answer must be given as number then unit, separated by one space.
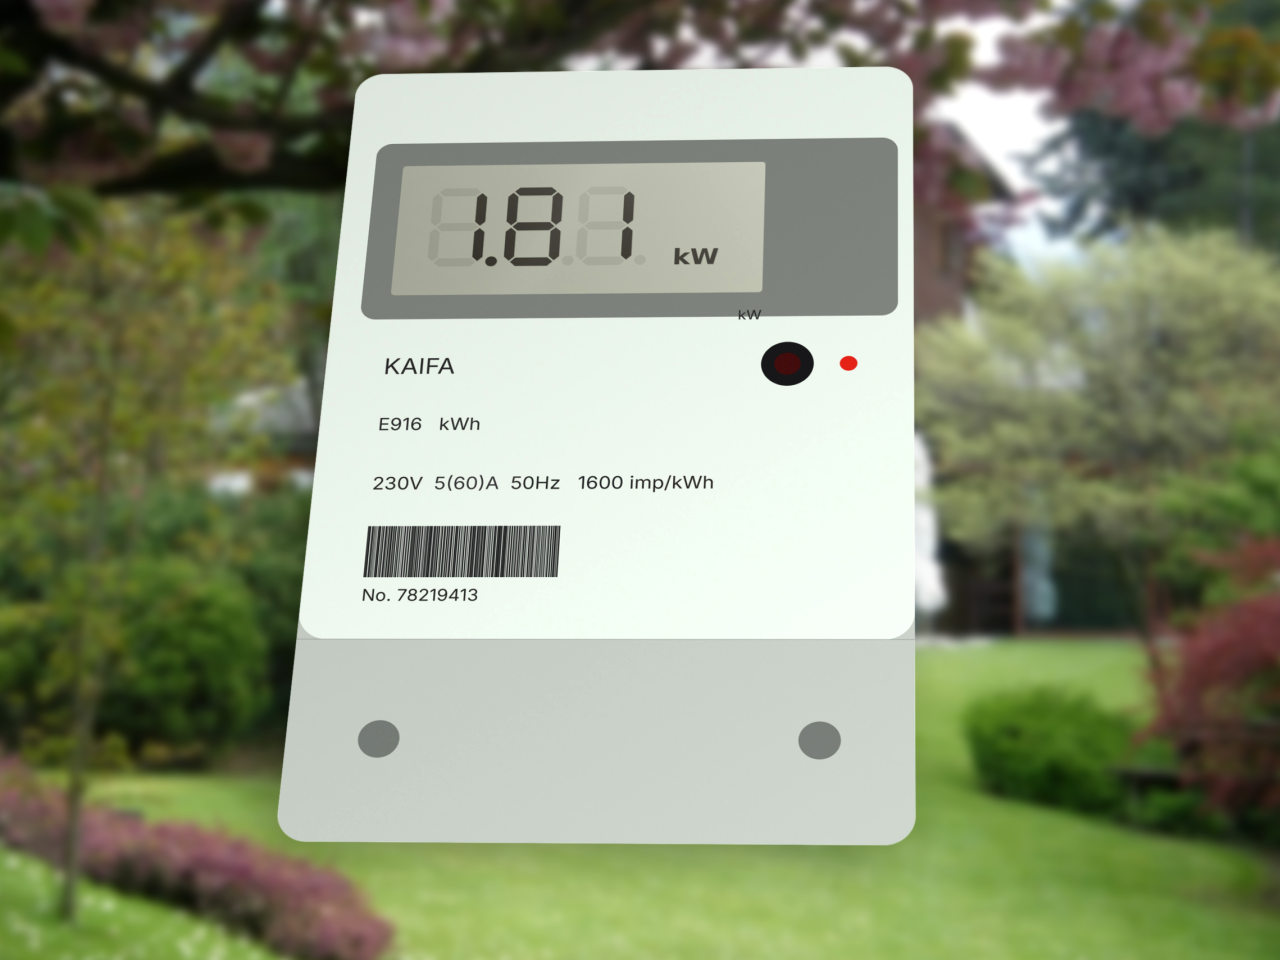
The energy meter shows 1.81 kW
